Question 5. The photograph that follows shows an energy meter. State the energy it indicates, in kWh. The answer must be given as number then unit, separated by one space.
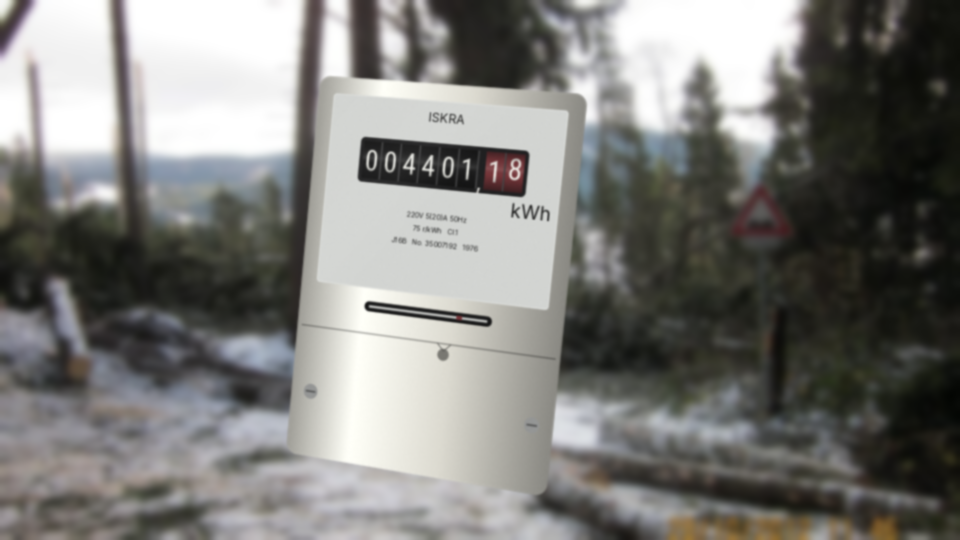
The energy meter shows 4401.18 kWh
